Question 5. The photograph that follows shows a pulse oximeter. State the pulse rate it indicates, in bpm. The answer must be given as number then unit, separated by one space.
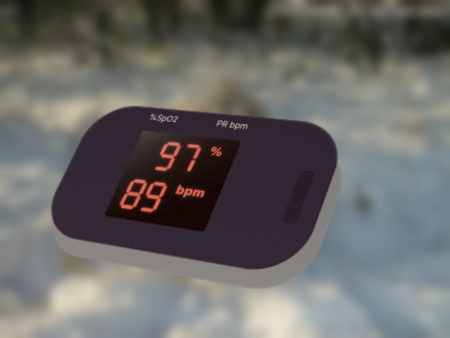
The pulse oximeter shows 89 bpm
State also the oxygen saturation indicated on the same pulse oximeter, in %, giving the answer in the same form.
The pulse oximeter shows 97 %
